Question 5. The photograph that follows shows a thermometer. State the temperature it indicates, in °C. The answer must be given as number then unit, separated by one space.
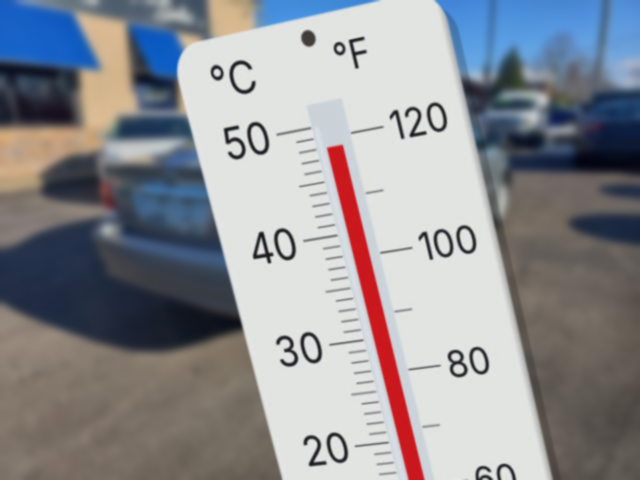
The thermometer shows 48 °C
